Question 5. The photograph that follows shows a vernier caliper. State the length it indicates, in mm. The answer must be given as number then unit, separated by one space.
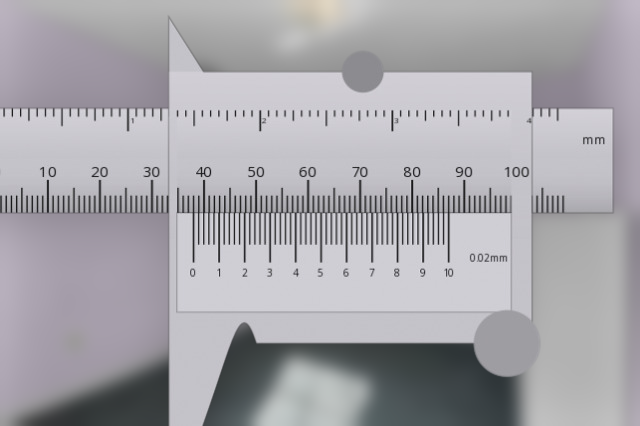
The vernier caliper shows 38.0 mm
